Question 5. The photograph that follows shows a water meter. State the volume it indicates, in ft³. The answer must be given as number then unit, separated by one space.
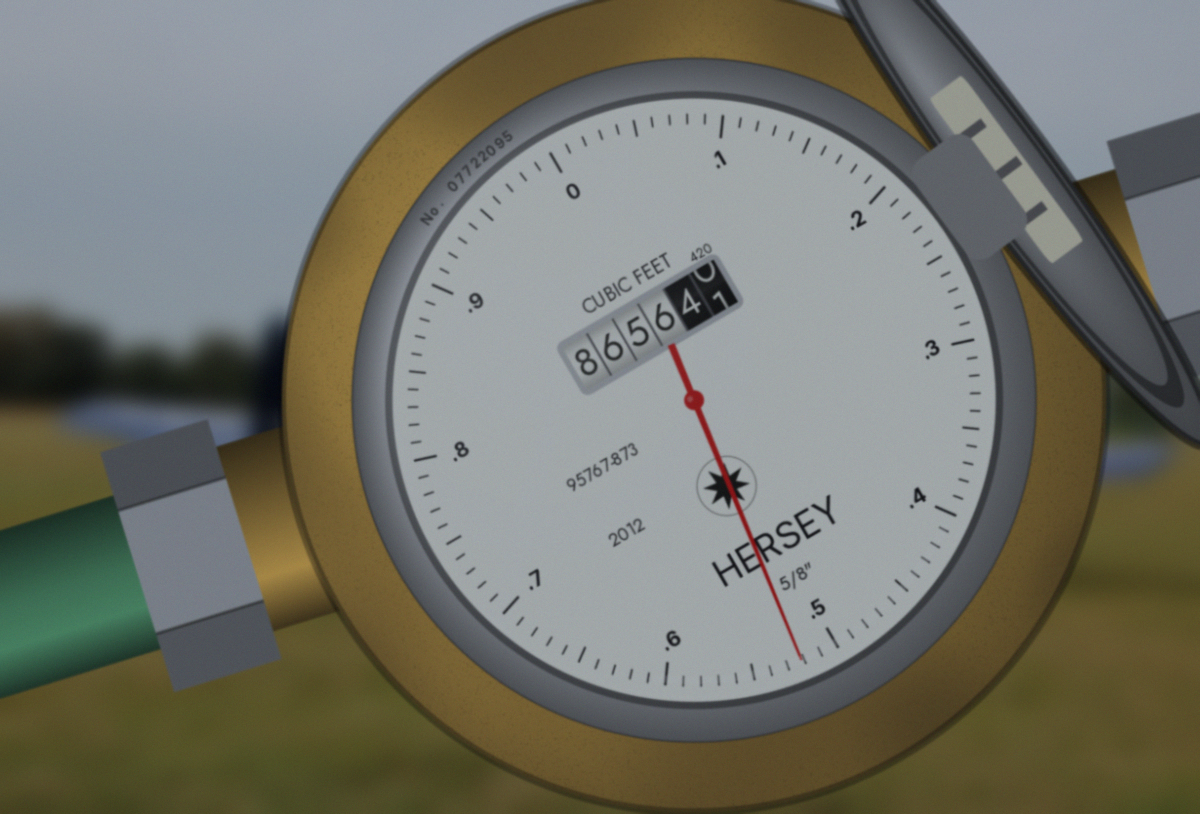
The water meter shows 865640.52 ft³
